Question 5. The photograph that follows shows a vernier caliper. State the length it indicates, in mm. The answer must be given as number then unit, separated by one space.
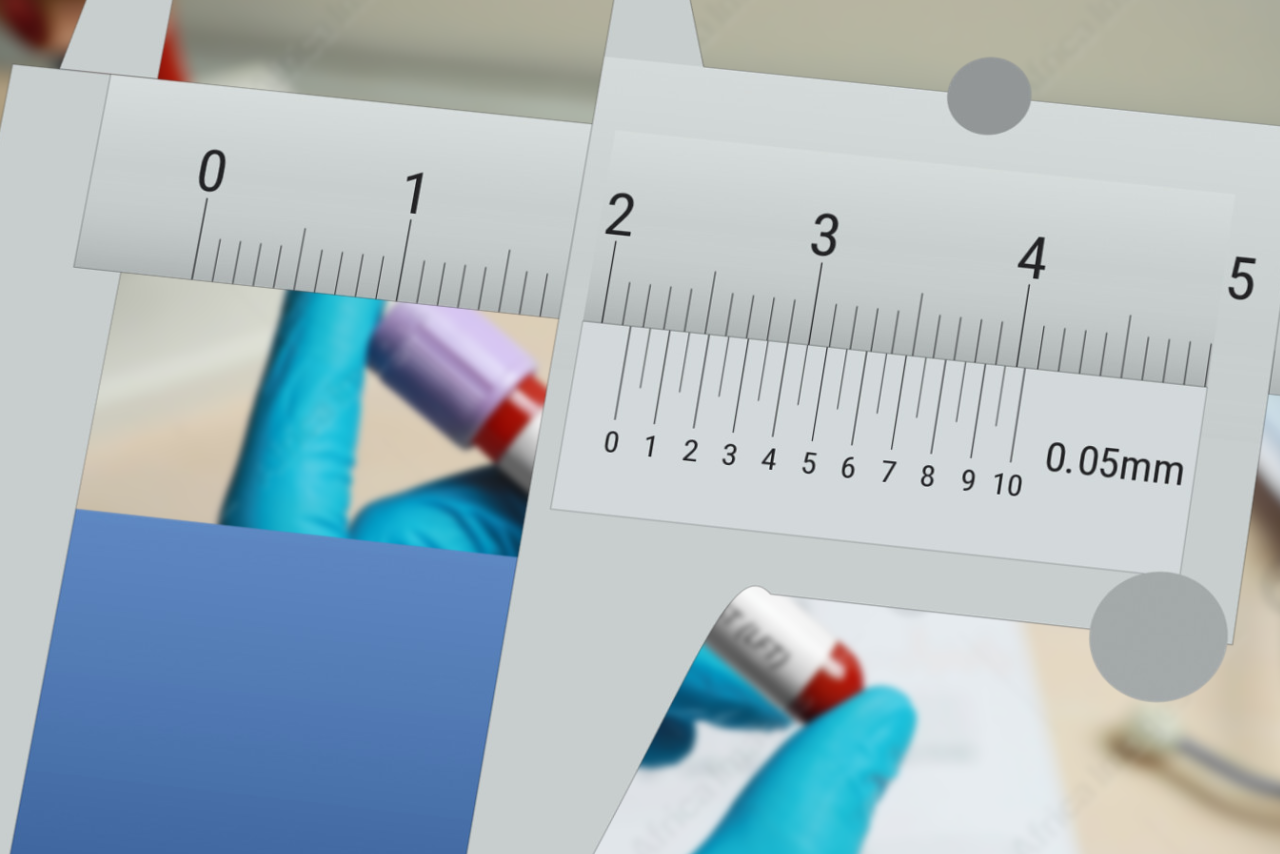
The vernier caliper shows 21.4 mm
